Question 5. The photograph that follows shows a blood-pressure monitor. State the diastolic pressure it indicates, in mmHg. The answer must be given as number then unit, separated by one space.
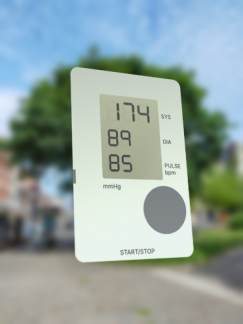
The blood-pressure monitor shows 89 mmHg
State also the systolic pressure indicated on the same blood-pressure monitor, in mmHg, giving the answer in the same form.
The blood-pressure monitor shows 174 mmHg
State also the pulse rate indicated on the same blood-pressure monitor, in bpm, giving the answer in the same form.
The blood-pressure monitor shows 85 bpm
